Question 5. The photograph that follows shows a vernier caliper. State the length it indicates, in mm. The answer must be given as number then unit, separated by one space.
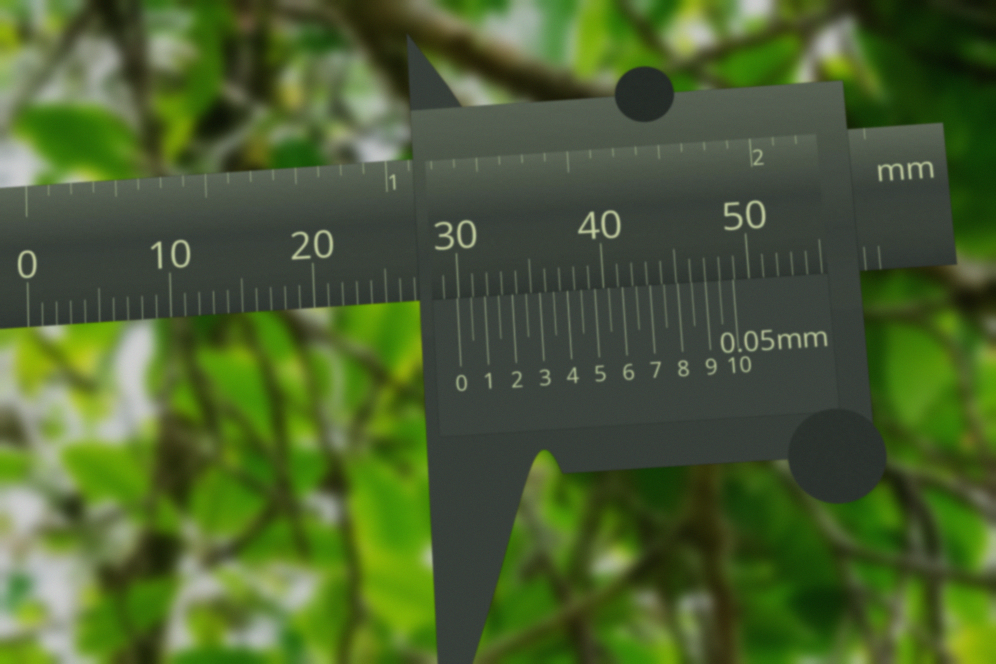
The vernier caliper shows 29.9 mm
